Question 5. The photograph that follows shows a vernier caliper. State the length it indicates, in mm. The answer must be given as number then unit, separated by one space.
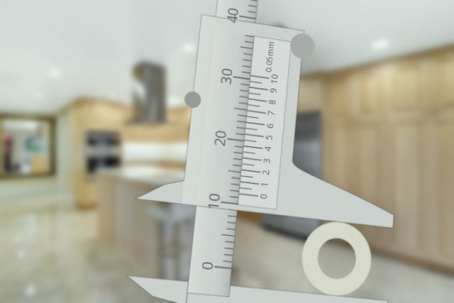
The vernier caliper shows 11.6 mm
